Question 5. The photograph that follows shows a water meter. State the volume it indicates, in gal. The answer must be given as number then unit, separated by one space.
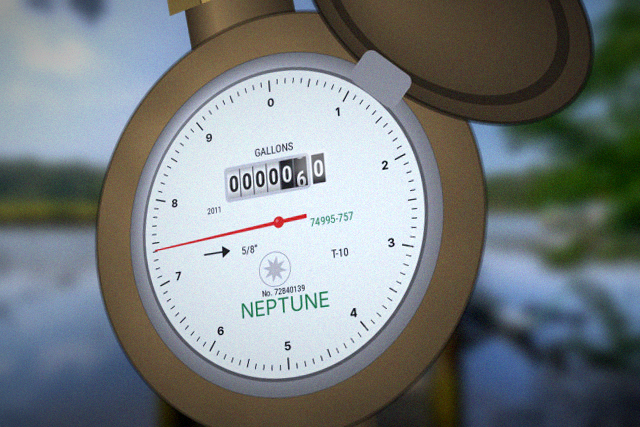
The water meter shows 57.4 gal
